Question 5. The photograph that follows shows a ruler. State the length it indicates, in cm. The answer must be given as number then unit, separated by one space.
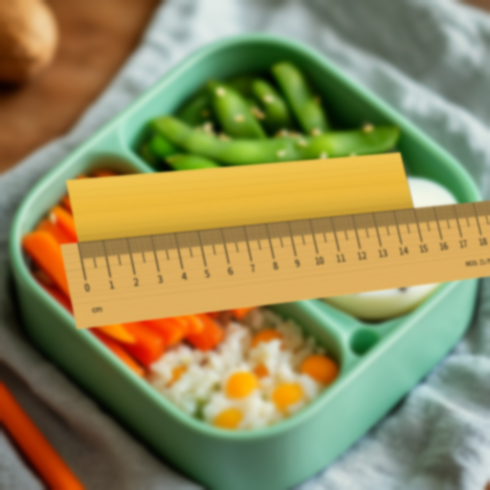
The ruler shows 15 cm
